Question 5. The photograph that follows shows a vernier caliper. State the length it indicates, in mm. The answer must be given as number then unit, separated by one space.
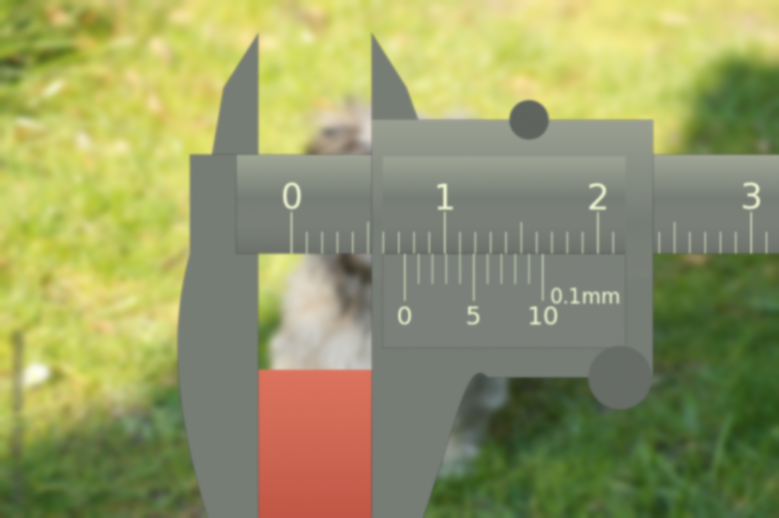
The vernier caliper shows 7.4 mm
